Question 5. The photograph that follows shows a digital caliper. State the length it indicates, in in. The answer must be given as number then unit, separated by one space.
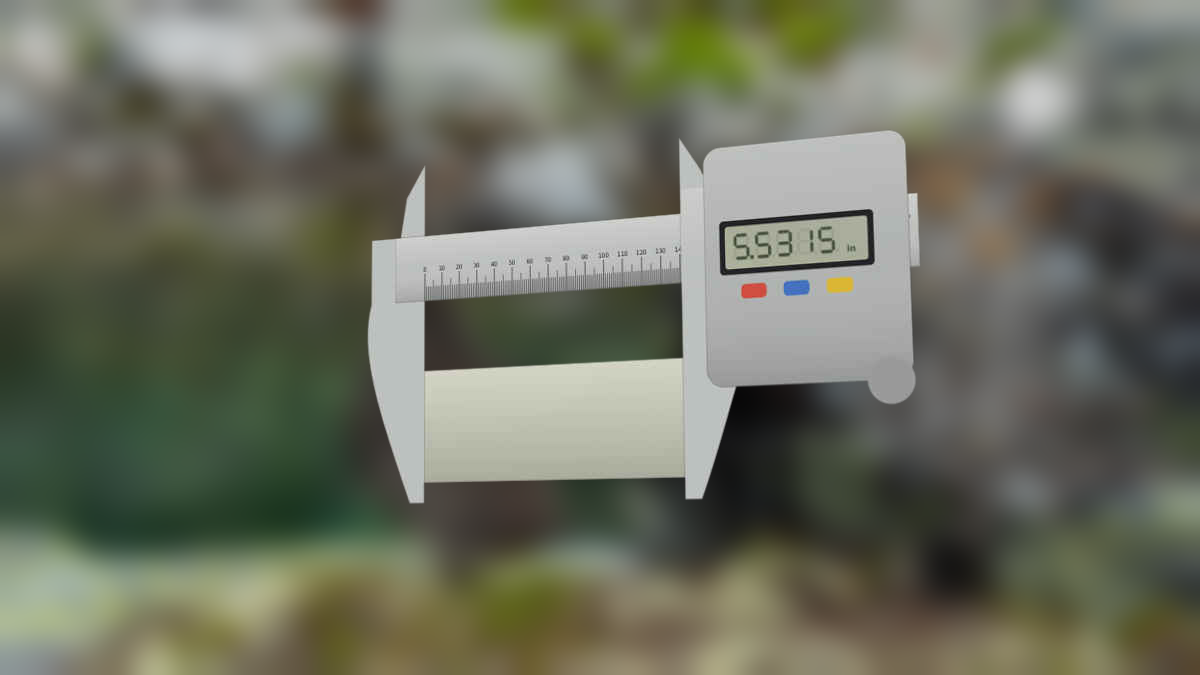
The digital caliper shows 5.5315 in
